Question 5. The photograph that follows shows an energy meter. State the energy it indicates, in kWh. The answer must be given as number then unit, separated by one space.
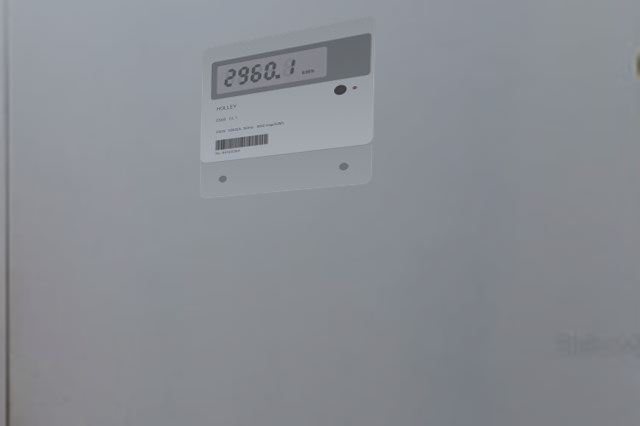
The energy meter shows 2960.1 kWh
